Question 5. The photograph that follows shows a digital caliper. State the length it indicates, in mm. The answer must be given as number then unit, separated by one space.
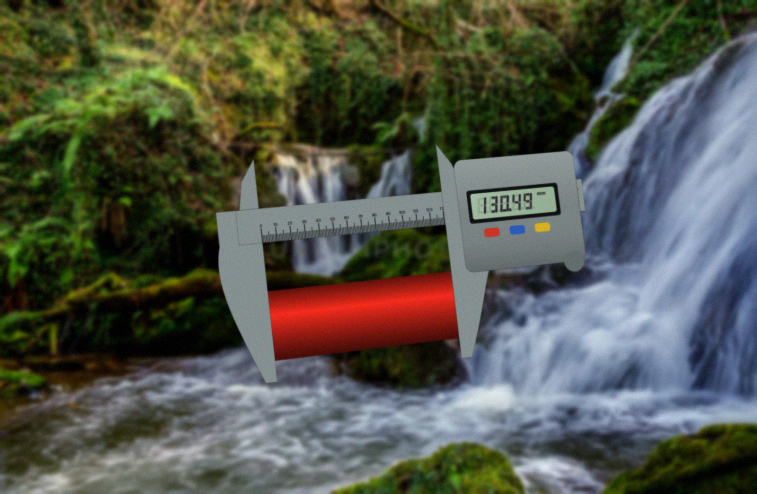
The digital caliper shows 130.49 mm
